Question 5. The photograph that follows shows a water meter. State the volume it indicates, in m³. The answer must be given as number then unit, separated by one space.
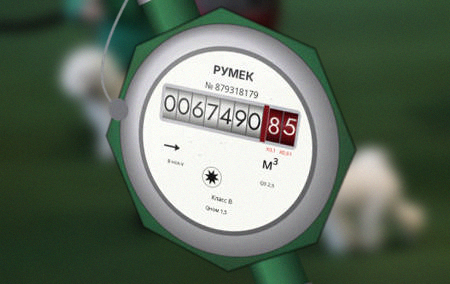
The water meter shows 67490.85 m³
